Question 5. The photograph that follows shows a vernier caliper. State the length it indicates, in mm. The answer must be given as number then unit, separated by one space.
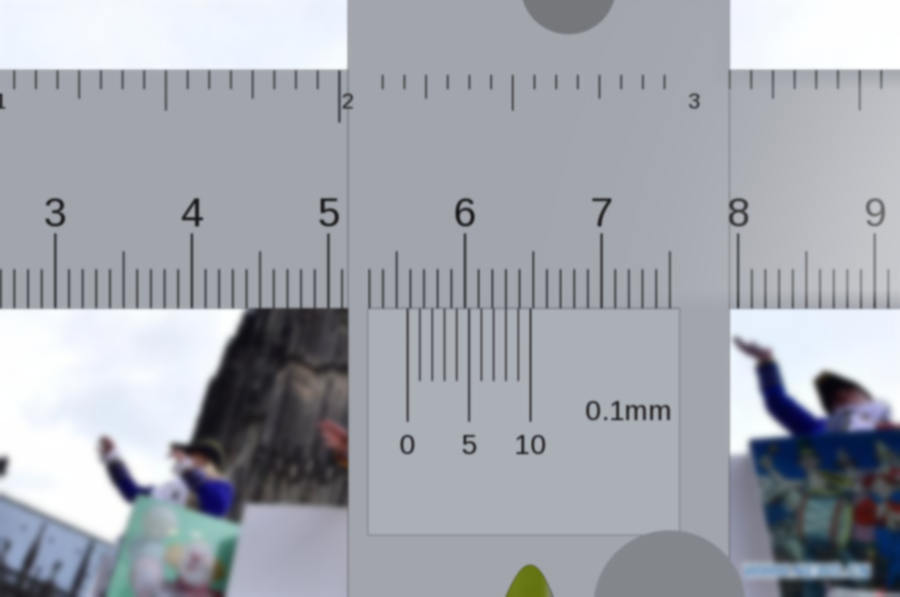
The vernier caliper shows 55.8 mm
